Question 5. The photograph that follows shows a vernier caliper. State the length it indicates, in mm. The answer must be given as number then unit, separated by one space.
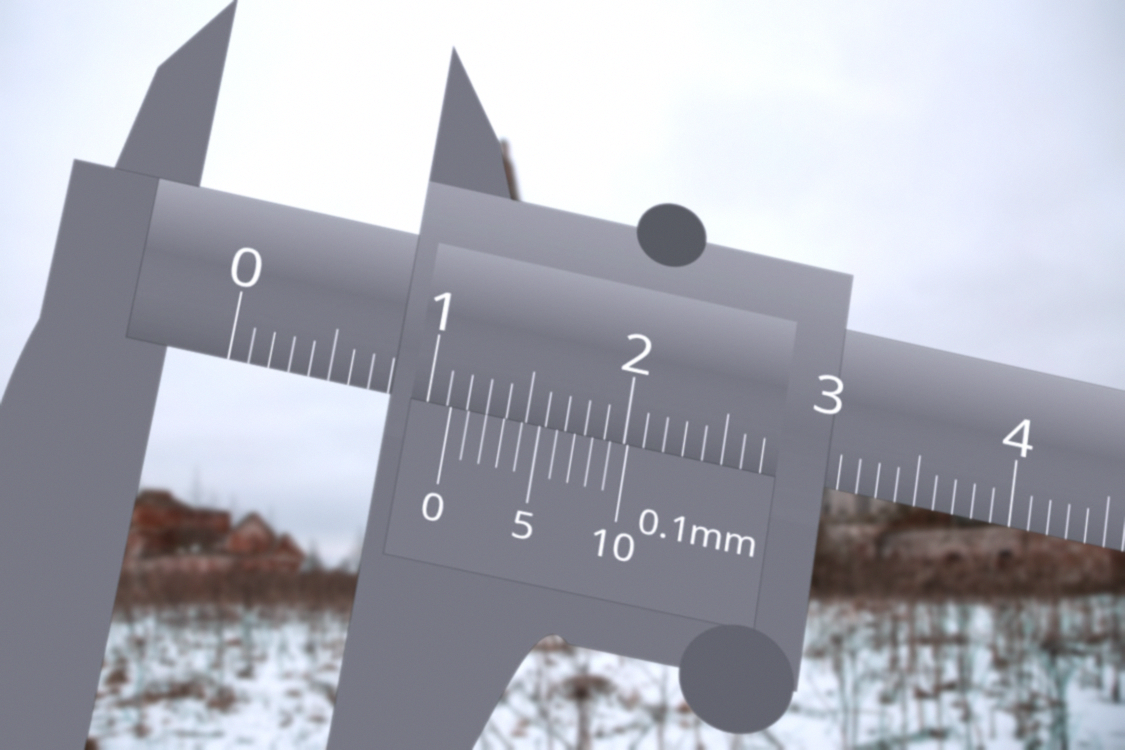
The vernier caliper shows 11.2 mm
